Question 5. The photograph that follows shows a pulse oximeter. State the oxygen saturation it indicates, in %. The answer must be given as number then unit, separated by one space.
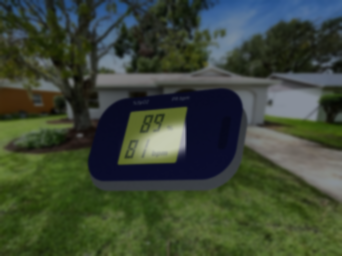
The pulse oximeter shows 89 %
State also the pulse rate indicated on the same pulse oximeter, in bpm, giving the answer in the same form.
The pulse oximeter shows 81 bpm
